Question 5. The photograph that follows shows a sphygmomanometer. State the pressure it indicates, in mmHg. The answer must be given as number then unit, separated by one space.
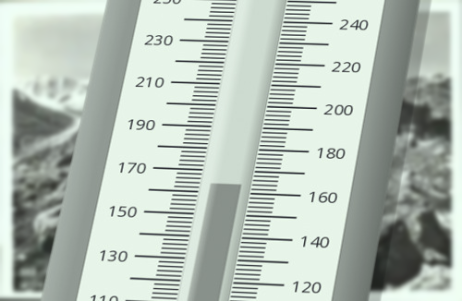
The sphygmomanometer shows 164 mmHg
